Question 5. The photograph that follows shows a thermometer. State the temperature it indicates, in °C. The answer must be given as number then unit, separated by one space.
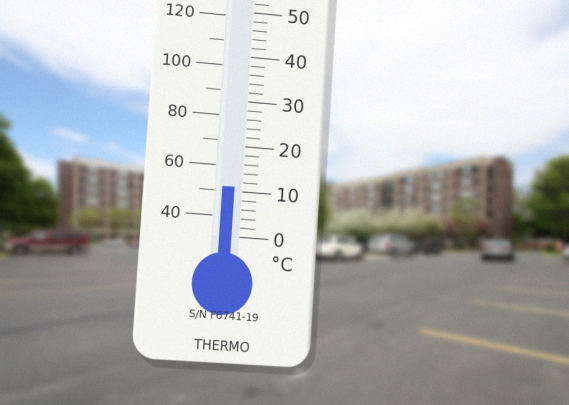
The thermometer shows 11 °C
